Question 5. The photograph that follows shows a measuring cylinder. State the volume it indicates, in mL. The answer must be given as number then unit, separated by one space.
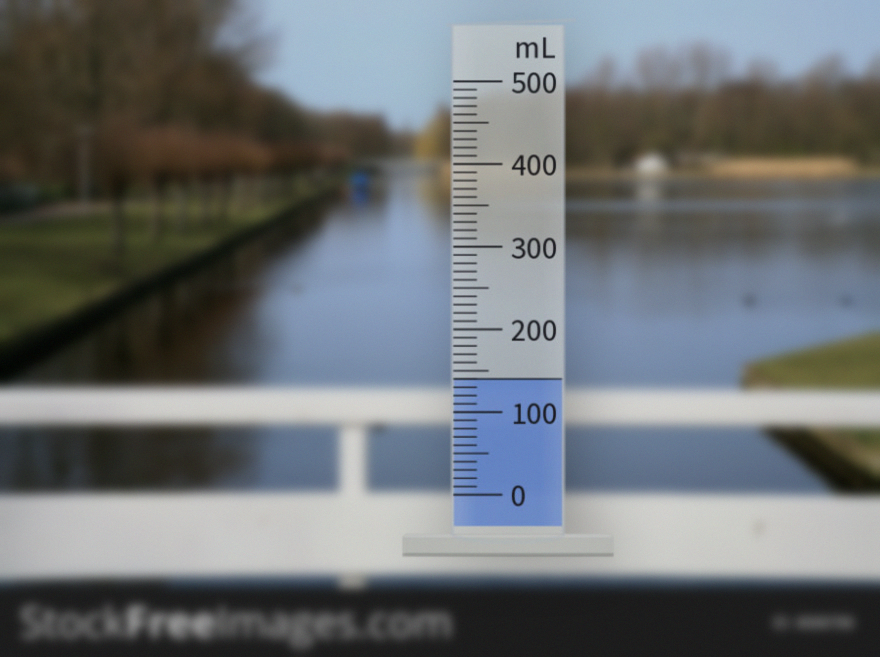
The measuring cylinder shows 140 mL
